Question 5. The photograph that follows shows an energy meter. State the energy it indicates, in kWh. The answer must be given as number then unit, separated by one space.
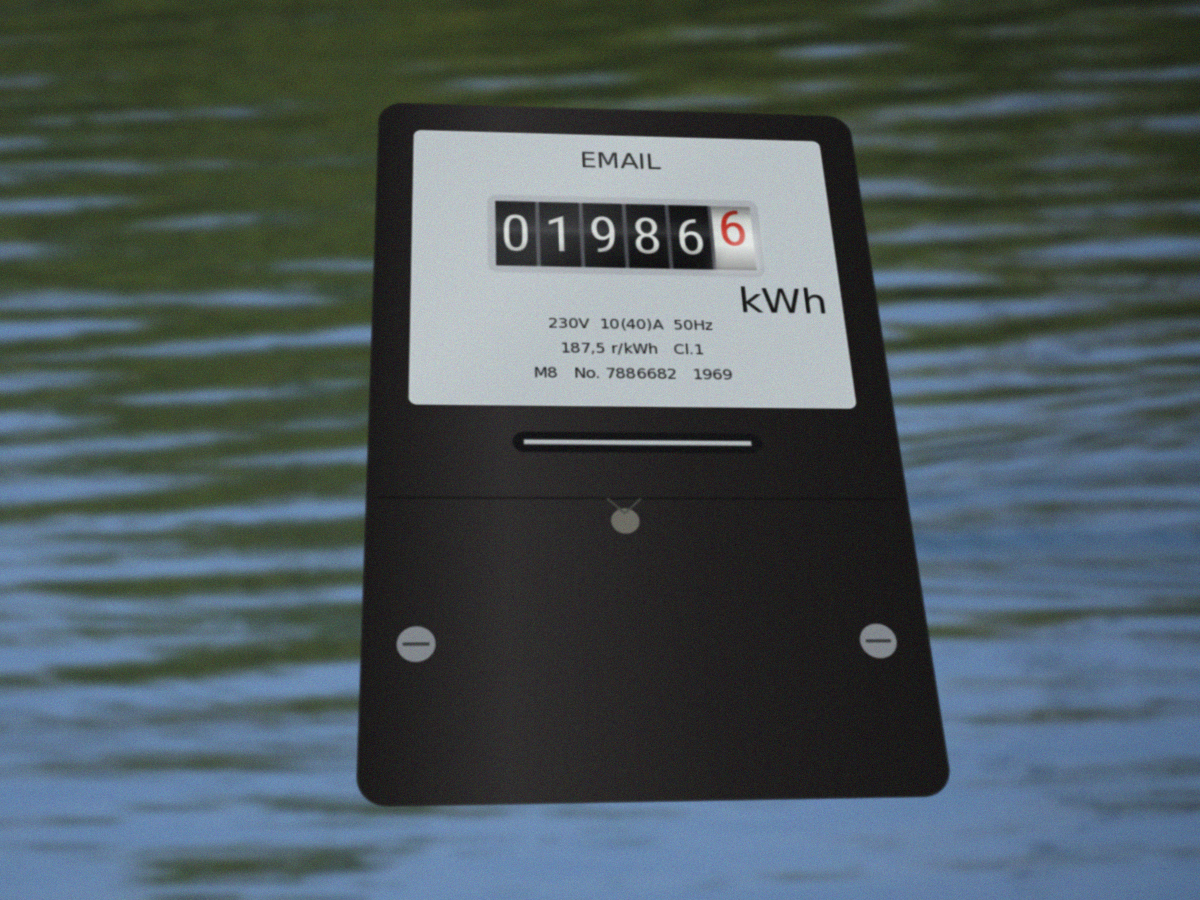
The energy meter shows 1986.6 kWh
